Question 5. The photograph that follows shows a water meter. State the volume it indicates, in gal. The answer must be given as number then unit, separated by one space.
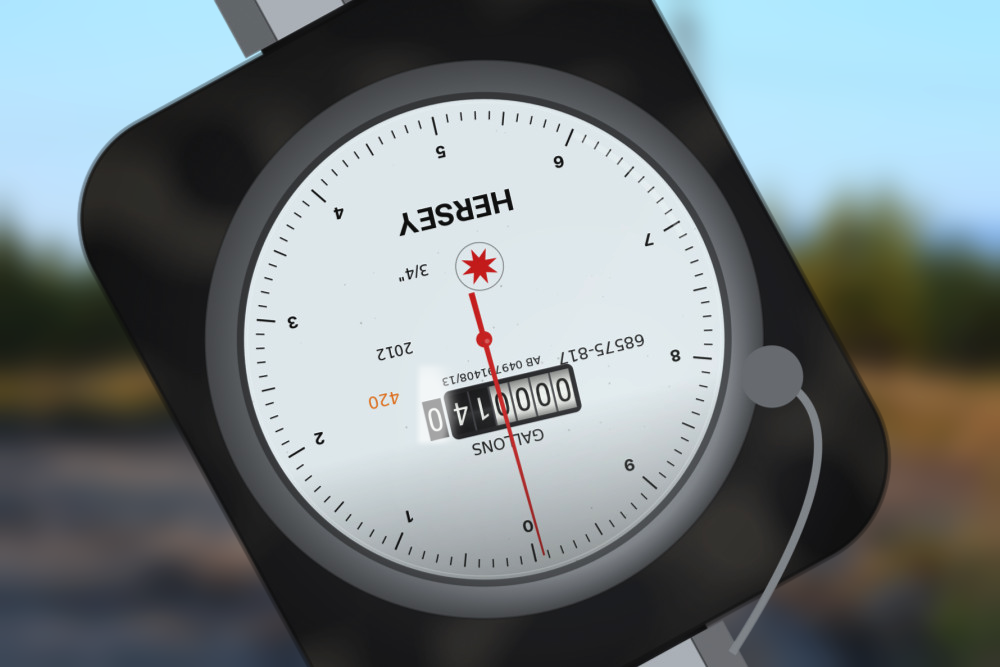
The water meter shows 139.9 gal
